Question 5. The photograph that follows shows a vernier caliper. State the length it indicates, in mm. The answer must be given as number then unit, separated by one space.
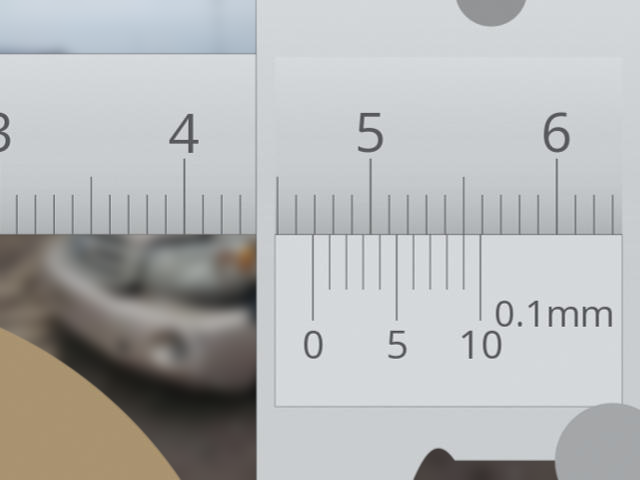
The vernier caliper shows 46.9 mm
